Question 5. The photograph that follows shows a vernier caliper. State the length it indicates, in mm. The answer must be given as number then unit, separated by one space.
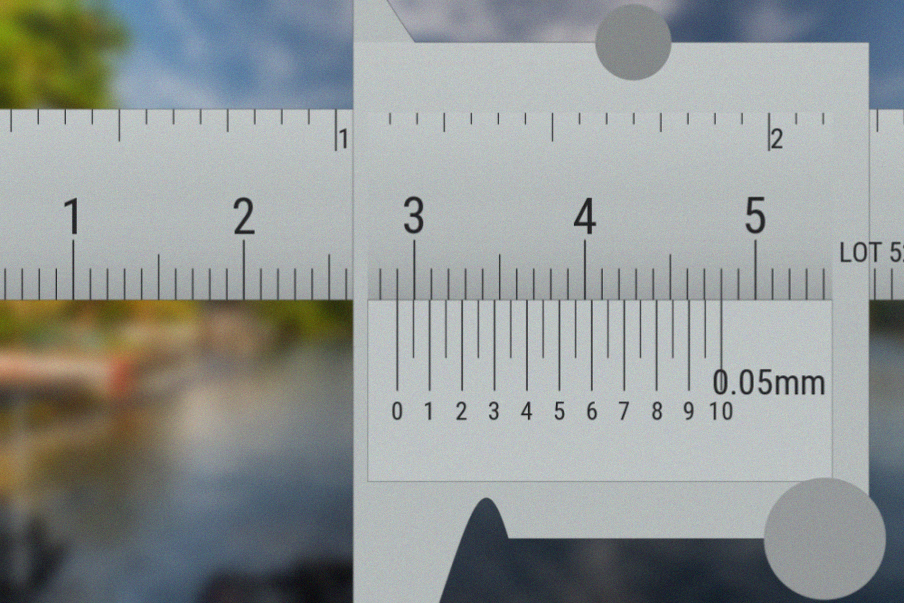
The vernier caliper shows 29.0 mm
